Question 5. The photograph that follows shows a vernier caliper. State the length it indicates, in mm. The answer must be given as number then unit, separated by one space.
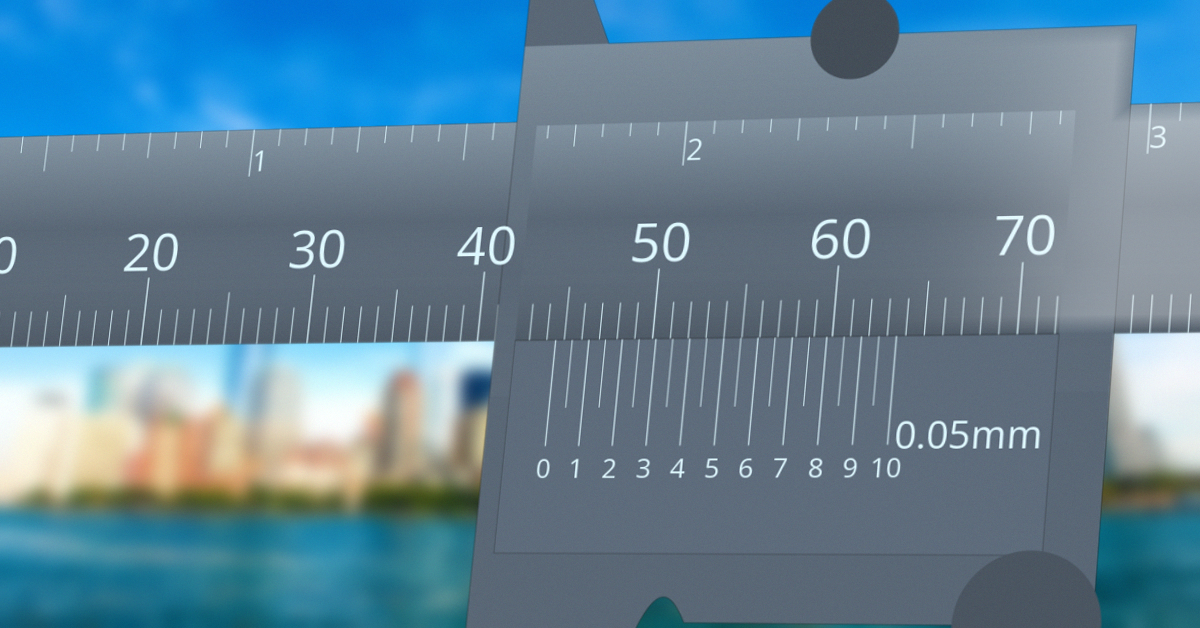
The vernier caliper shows 44.5 mm
